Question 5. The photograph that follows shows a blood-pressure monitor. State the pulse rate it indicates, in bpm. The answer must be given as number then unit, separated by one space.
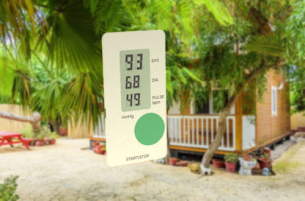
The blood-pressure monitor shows 49 bpm
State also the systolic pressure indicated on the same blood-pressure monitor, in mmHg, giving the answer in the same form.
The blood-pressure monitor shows 93 mmHg
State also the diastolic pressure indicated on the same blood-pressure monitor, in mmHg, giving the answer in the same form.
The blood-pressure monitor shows 68 mmHg
